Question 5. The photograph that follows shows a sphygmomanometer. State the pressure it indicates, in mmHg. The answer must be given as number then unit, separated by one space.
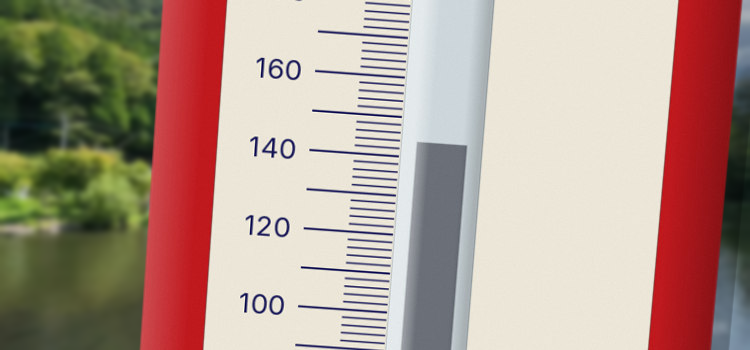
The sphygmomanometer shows 144 mmHg
